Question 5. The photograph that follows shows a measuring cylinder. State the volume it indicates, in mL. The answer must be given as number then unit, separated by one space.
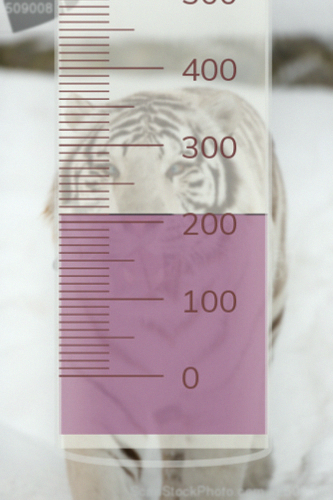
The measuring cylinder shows 210 mL
